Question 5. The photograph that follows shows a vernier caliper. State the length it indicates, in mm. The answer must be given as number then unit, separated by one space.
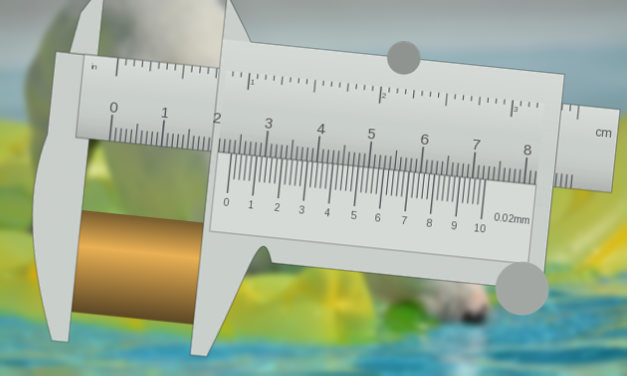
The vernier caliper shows 23.5 mm
